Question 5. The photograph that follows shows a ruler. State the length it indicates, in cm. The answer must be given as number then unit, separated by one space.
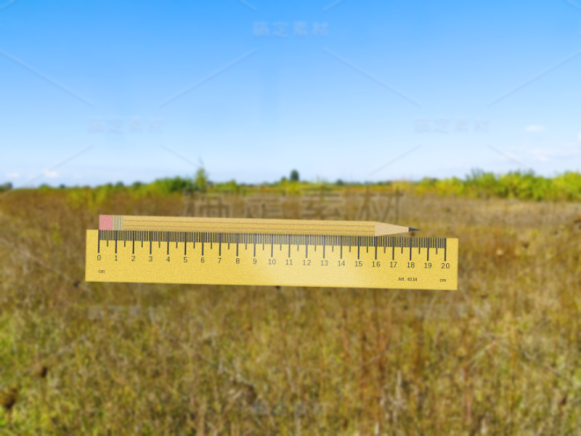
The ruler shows 18.5 cm
